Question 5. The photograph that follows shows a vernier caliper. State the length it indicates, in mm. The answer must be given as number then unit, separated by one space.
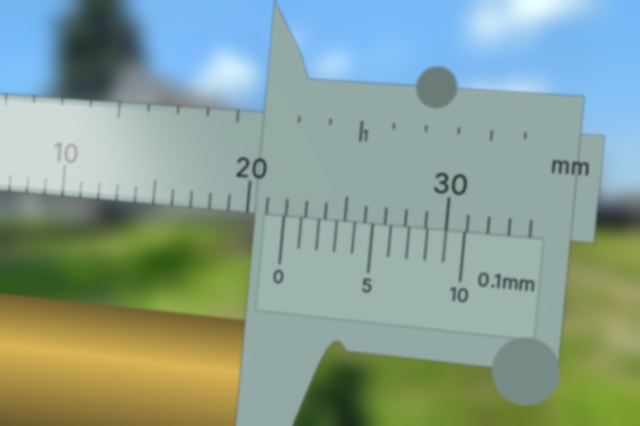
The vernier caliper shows 21.9 mm
